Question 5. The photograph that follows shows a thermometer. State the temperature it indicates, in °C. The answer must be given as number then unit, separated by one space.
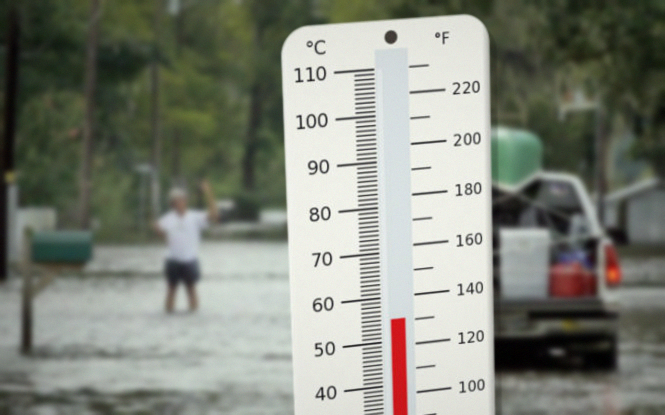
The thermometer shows 55 °C
